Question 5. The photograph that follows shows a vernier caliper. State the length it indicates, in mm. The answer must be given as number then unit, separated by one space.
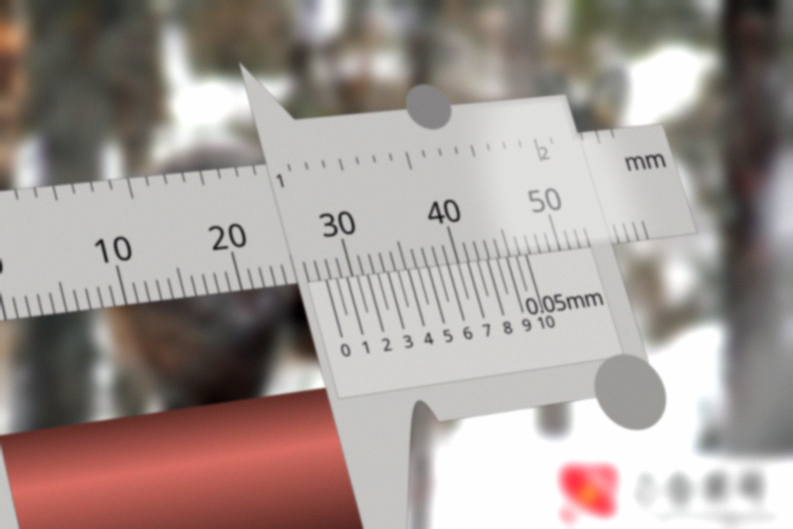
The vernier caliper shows 27.6 mm
